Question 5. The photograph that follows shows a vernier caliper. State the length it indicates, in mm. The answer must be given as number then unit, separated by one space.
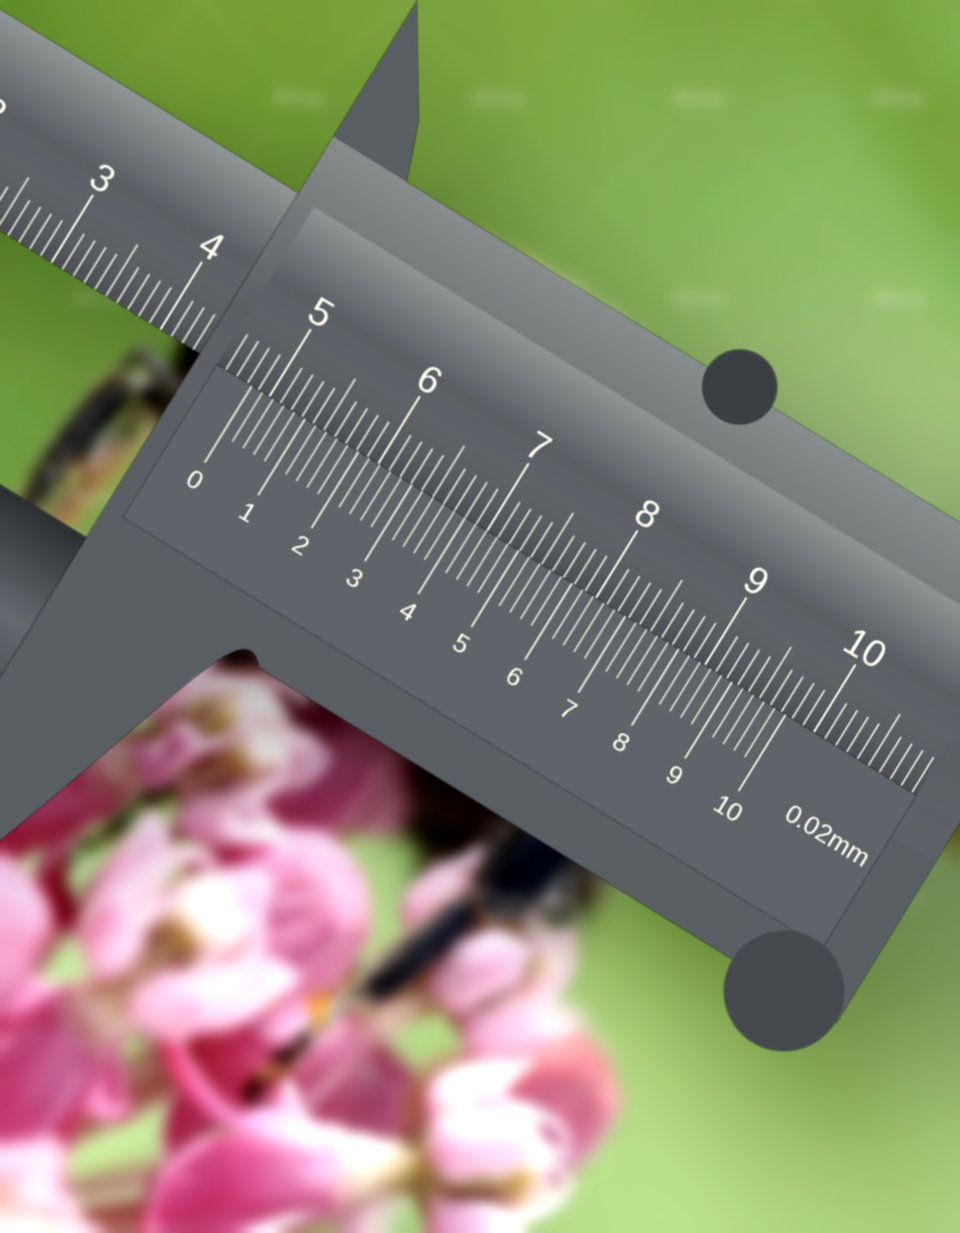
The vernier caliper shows 48.4 mm
